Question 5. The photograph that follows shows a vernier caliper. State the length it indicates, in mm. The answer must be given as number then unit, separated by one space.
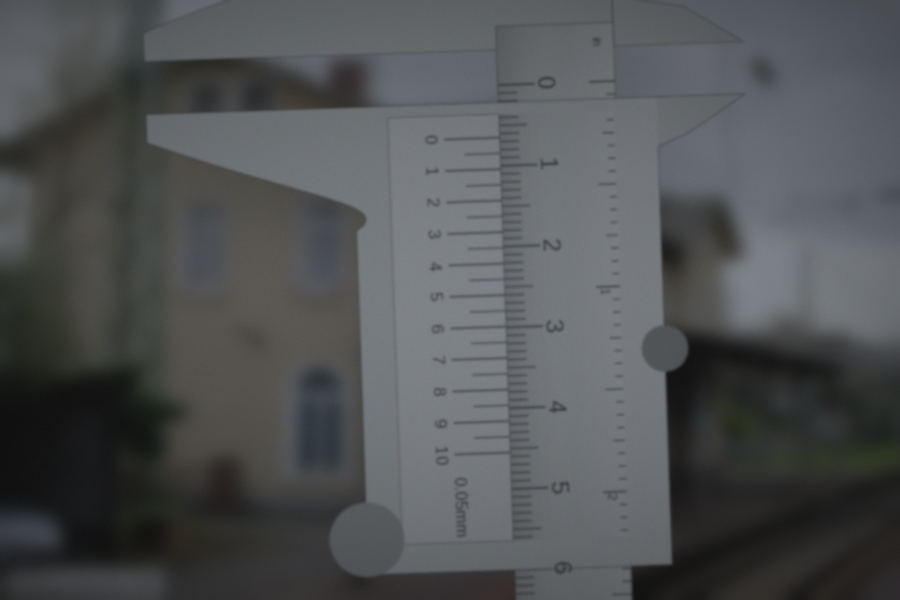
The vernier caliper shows 6.5 mm
